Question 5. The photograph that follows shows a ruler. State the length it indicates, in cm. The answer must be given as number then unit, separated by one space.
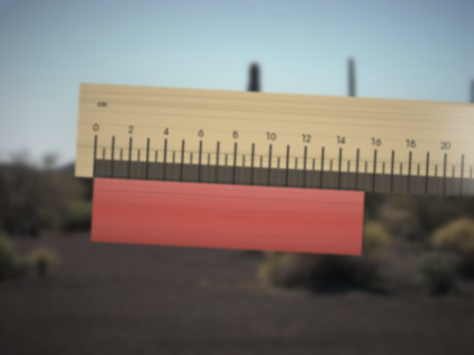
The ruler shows 15.5 cm
